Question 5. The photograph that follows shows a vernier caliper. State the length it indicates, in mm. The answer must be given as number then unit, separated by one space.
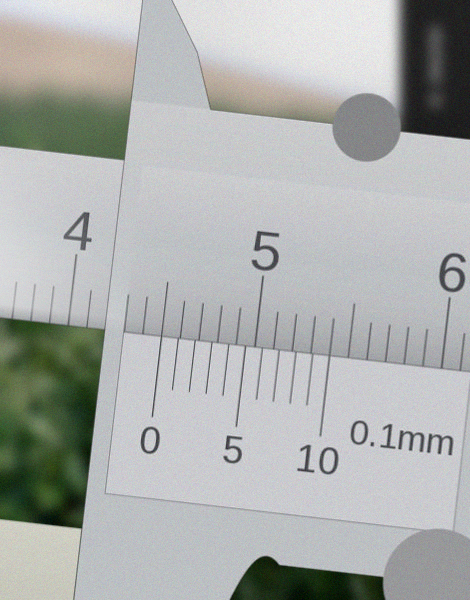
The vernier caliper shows 45.0 mm
